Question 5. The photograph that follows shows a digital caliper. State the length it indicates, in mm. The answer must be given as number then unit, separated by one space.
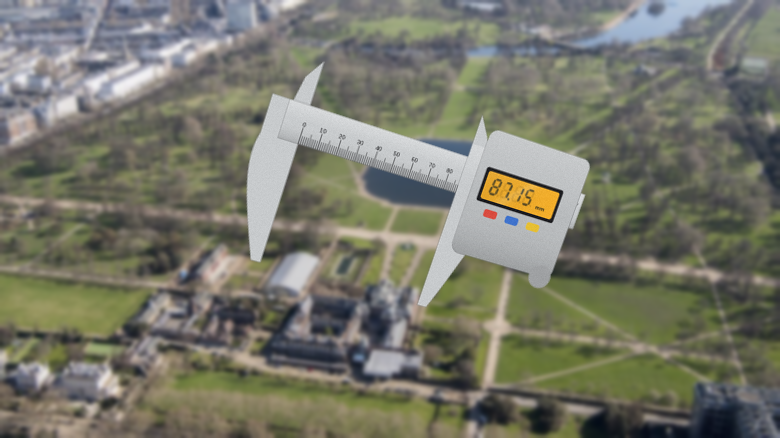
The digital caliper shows 87.15 mm
